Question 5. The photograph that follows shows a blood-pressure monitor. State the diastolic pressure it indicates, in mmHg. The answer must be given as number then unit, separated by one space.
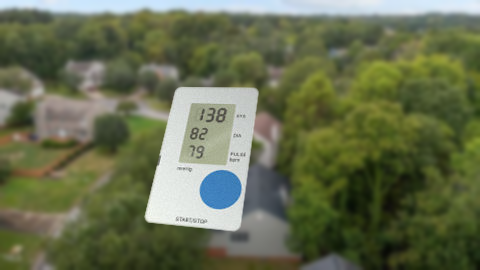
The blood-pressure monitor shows 82 mmHg
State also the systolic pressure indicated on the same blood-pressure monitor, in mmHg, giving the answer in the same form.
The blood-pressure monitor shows 138 mmHg
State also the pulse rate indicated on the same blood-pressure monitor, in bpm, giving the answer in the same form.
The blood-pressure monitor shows 79 bpm
